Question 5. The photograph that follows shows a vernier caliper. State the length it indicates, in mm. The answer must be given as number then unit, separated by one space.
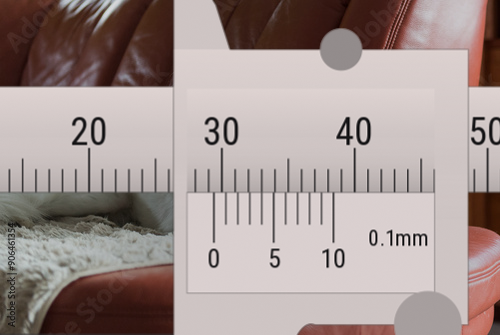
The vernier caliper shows 29.4 mm
